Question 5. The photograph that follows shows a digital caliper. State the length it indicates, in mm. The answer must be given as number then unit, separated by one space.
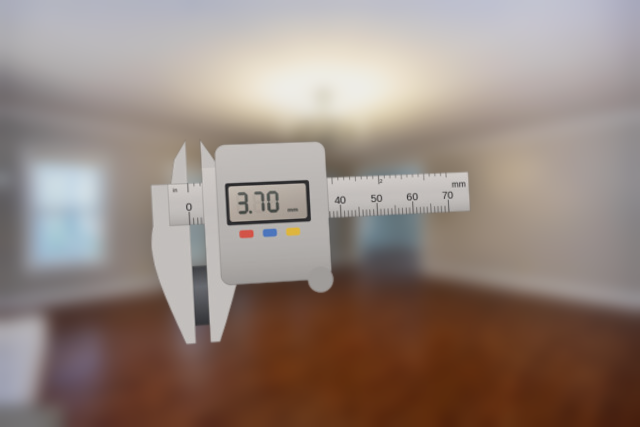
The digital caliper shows 3.70 mm
